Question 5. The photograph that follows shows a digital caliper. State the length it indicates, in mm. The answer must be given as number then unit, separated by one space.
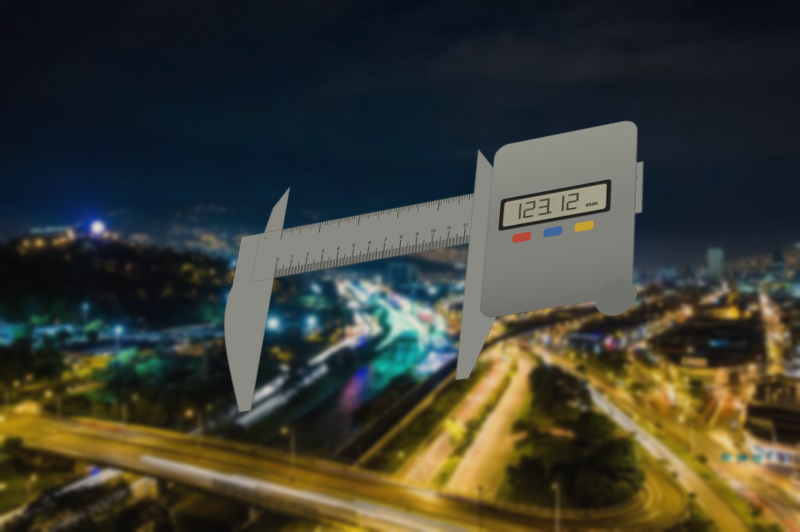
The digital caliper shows 123.12 mm
